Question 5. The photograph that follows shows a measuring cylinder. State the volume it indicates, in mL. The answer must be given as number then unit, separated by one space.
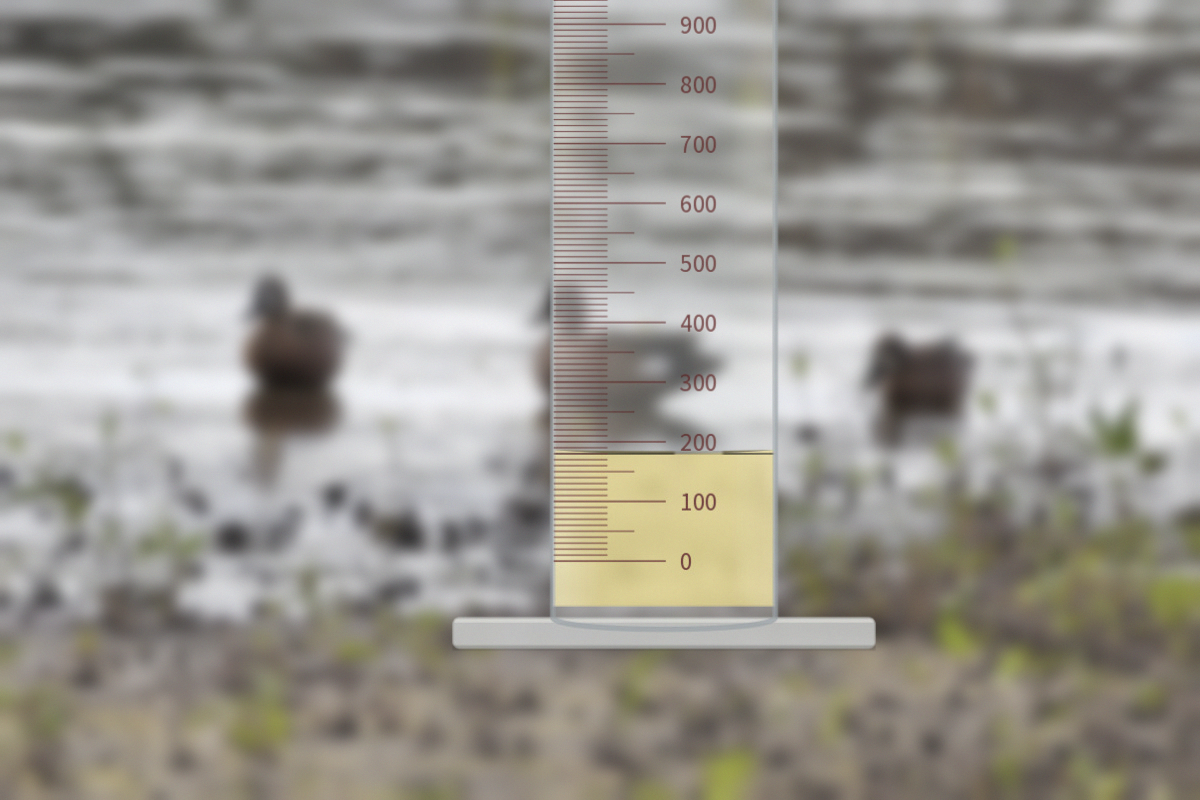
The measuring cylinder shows 180 mL
